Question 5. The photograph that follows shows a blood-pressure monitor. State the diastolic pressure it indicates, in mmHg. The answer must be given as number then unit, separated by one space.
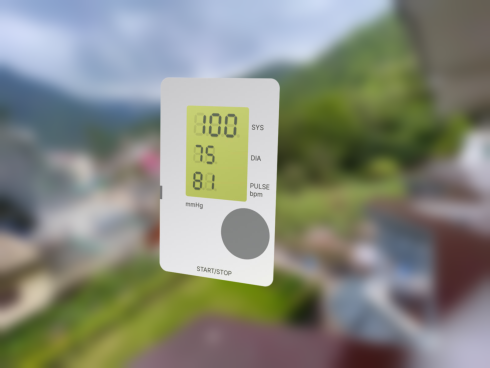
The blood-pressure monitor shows 75 mmHg
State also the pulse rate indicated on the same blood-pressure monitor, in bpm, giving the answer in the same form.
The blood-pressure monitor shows 81 bpm
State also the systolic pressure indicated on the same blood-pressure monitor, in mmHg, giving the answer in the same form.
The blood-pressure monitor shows 100 mmHg
